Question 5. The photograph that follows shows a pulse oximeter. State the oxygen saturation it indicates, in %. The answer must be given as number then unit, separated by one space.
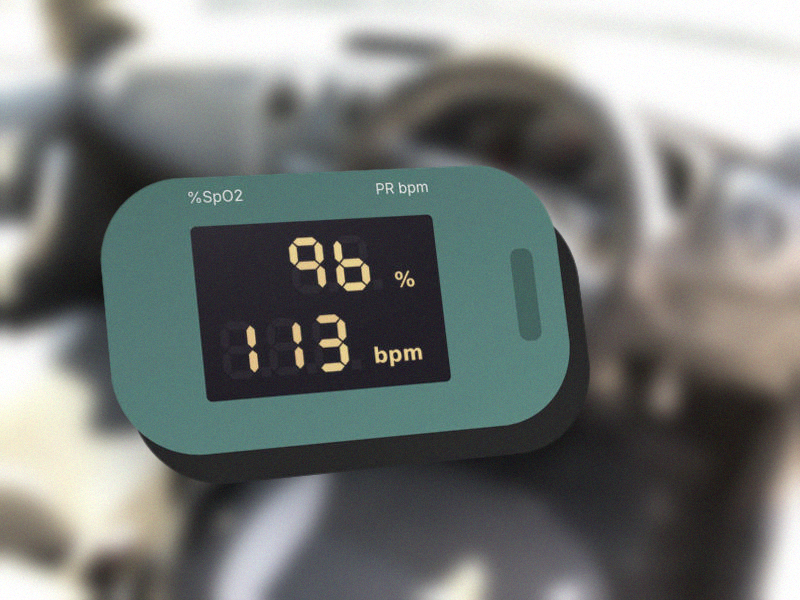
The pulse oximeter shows 96 %
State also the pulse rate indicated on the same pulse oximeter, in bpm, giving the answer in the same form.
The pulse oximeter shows 113 bpm
